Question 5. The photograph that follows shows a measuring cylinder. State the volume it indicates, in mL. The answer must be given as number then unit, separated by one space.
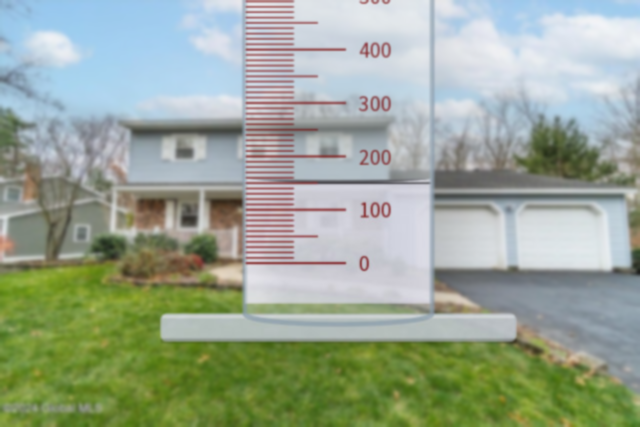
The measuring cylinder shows 150 mL
